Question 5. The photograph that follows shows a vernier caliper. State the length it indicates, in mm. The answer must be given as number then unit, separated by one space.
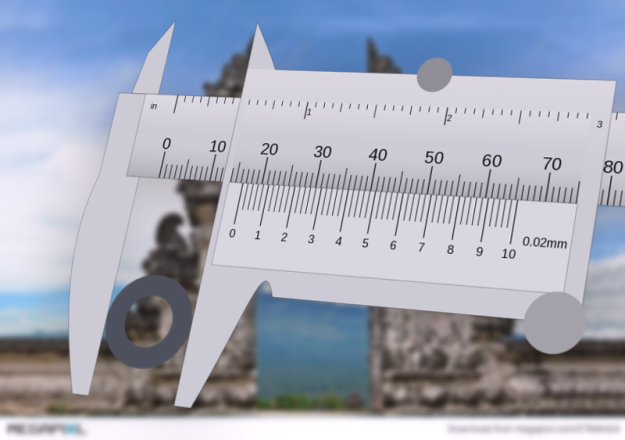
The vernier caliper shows 16.4 mm
